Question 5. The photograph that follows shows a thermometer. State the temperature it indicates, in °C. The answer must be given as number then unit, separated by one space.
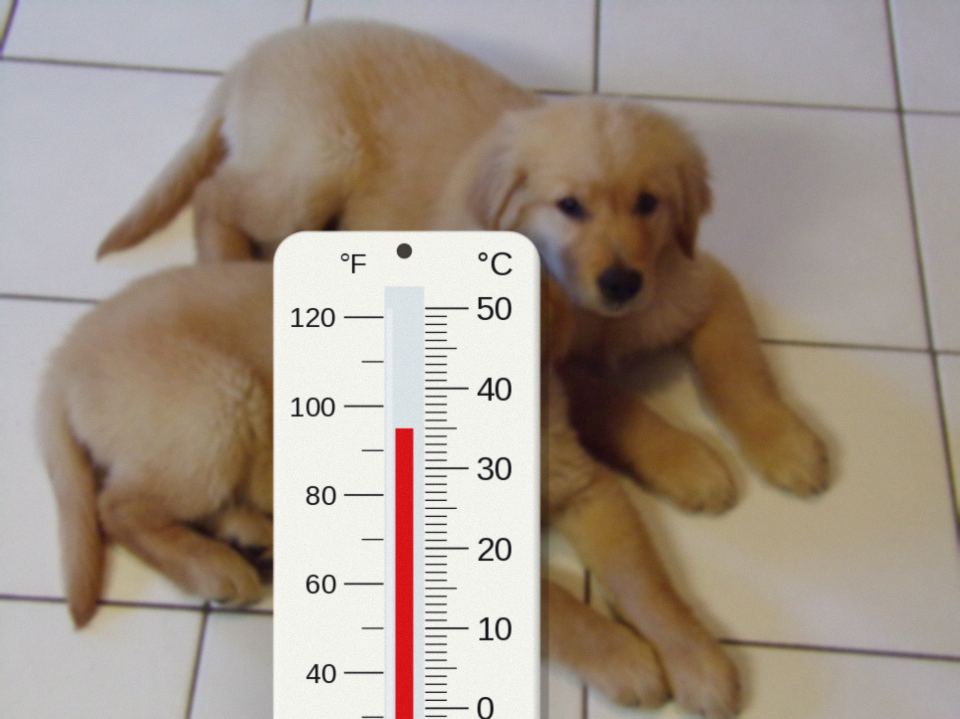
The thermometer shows 35 °C
